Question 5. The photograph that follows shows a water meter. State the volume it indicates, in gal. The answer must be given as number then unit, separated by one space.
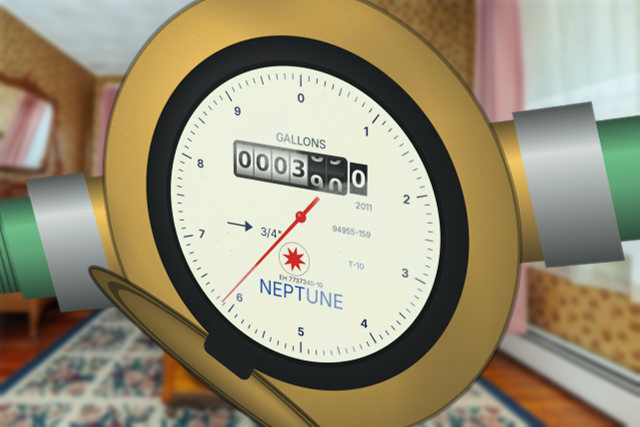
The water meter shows 3896.1 gal
